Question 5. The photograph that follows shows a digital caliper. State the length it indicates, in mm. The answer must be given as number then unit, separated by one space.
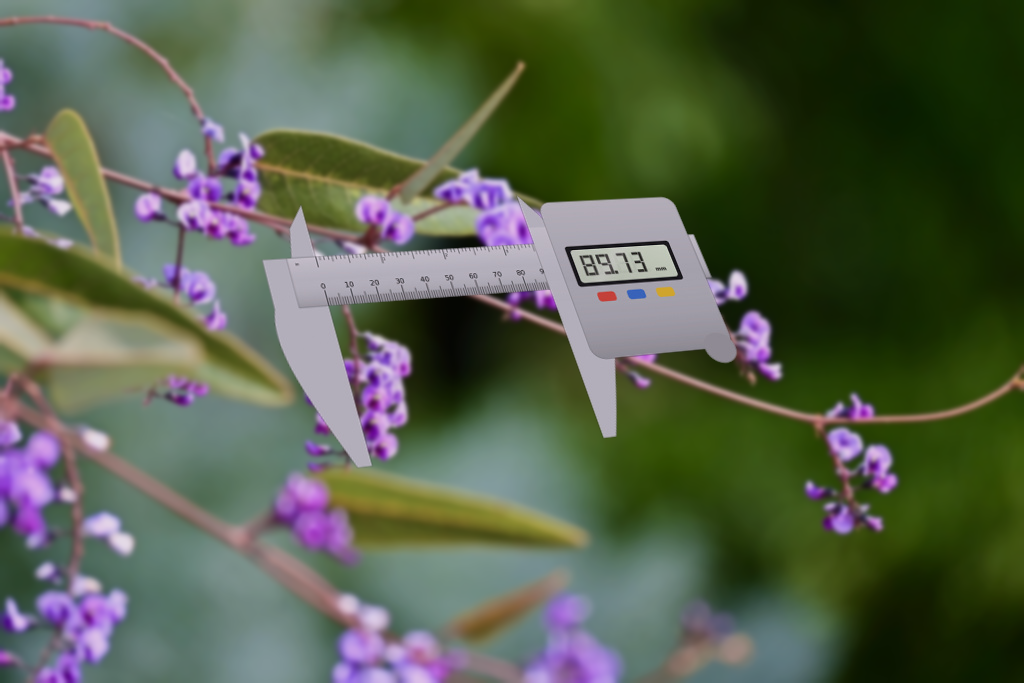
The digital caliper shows 89.73 mm
